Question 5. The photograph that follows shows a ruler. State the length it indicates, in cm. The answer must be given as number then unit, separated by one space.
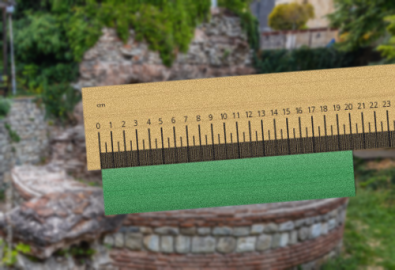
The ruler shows 20 cm
